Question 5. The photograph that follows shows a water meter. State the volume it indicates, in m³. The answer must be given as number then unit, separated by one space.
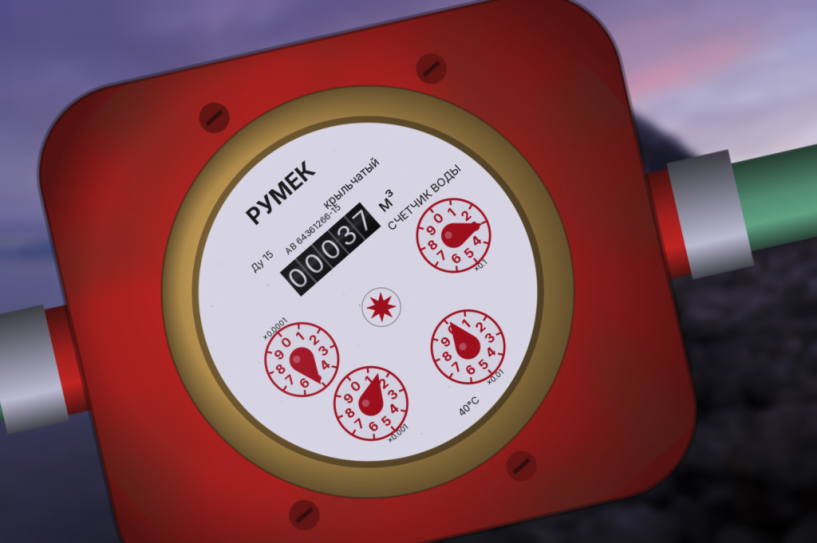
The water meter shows 37.3015 m³
